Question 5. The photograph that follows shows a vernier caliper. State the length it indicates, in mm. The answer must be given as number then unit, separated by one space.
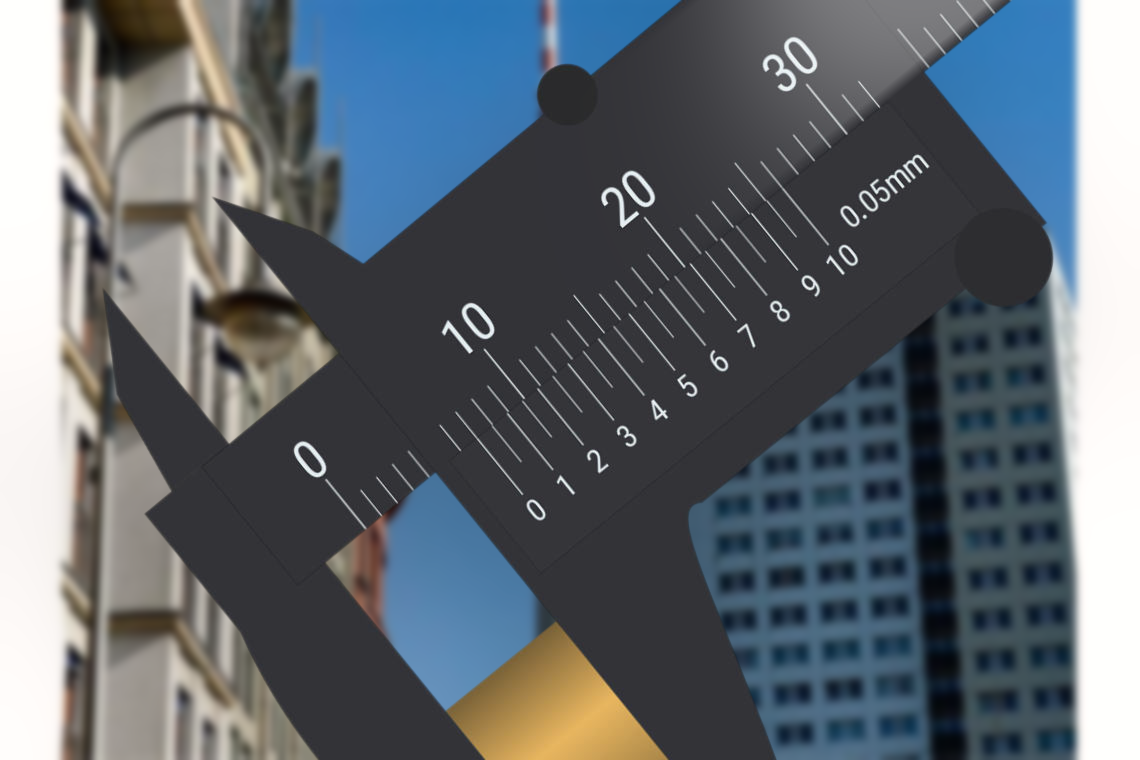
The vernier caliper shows 7.0 mm
